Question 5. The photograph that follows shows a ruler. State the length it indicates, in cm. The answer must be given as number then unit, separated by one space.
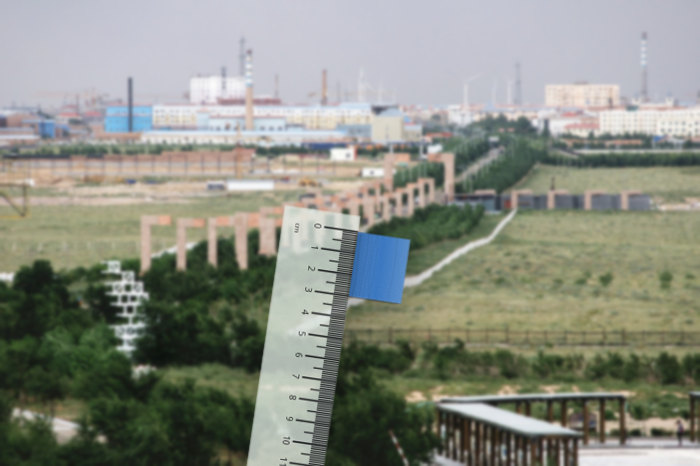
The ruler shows 3 cm
